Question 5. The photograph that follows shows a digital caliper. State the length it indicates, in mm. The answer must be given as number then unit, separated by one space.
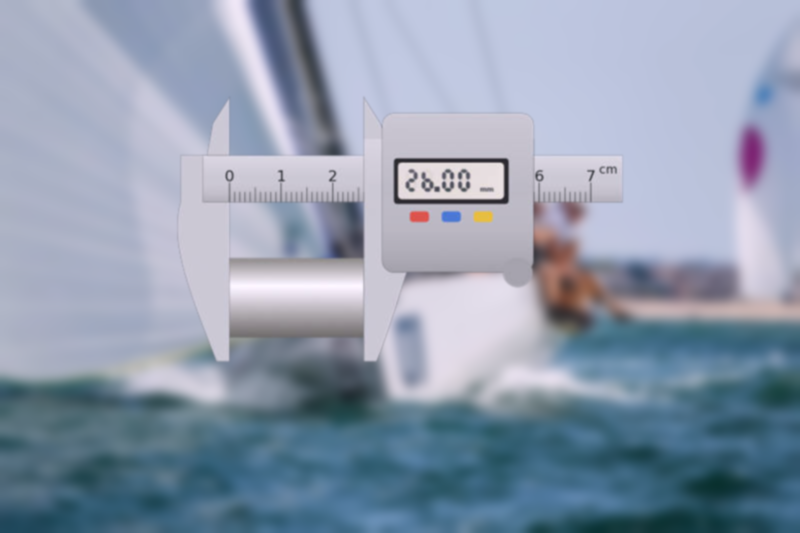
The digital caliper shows 26.00 mm
